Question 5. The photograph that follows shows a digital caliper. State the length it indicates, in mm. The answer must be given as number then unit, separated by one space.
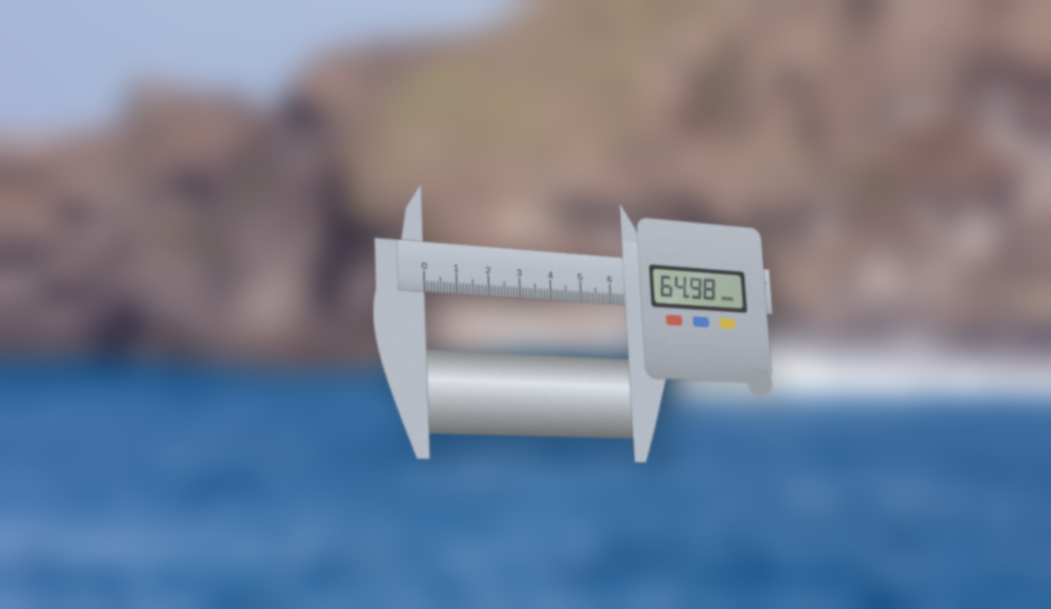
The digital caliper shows 64.98 mm
